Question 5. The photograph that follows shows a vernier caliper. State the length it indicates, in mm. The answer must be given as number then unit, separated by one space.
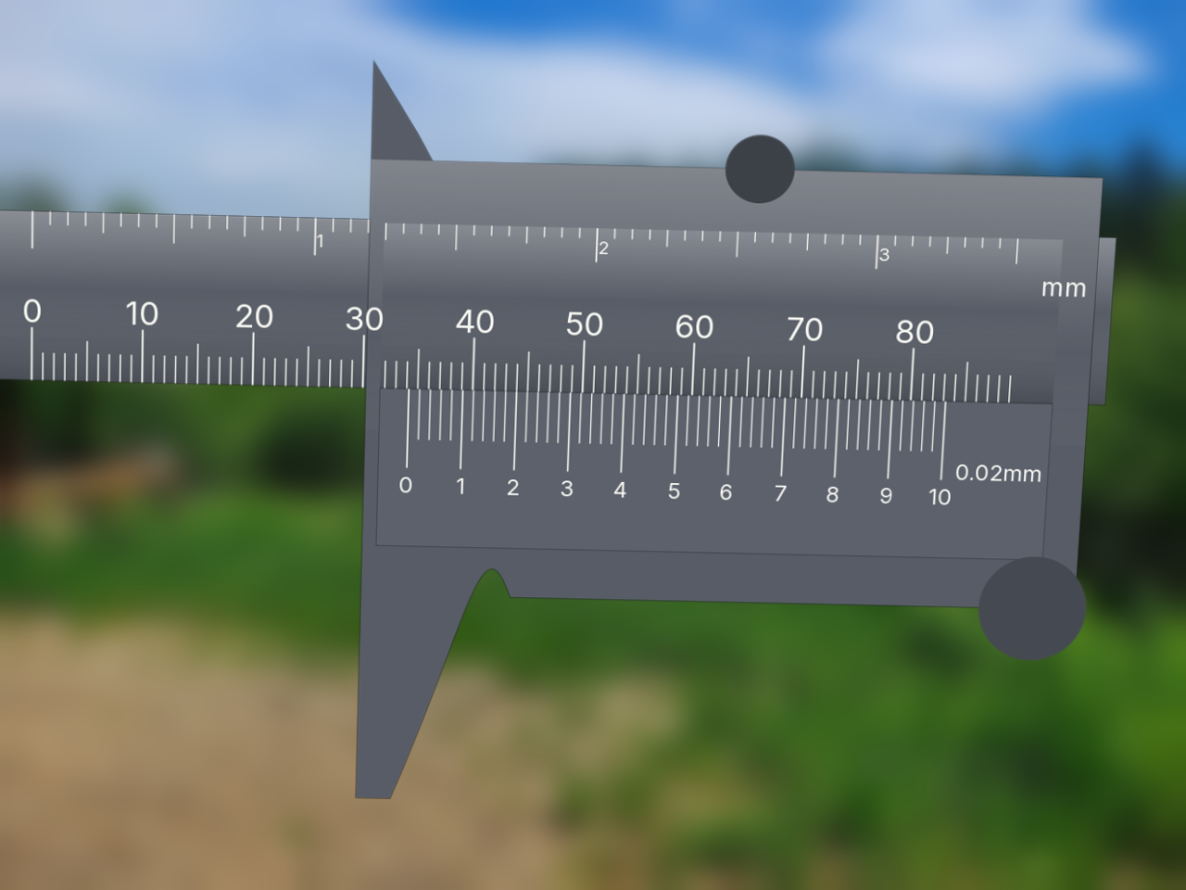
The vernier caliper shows 34.2 mm
